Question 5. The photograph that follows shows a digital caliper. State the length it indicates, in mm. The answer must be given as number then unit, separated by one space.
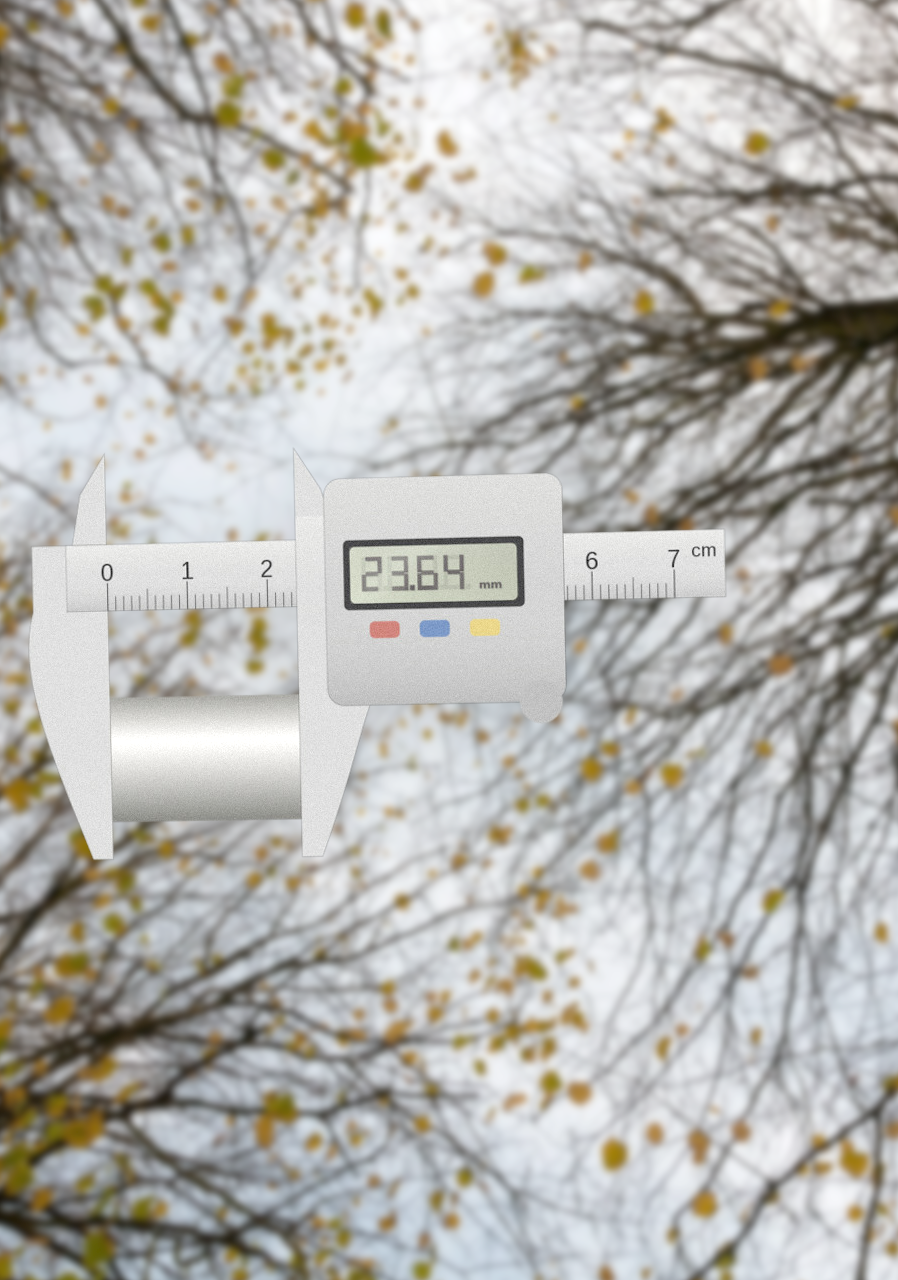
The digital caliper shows 23.64 mm
